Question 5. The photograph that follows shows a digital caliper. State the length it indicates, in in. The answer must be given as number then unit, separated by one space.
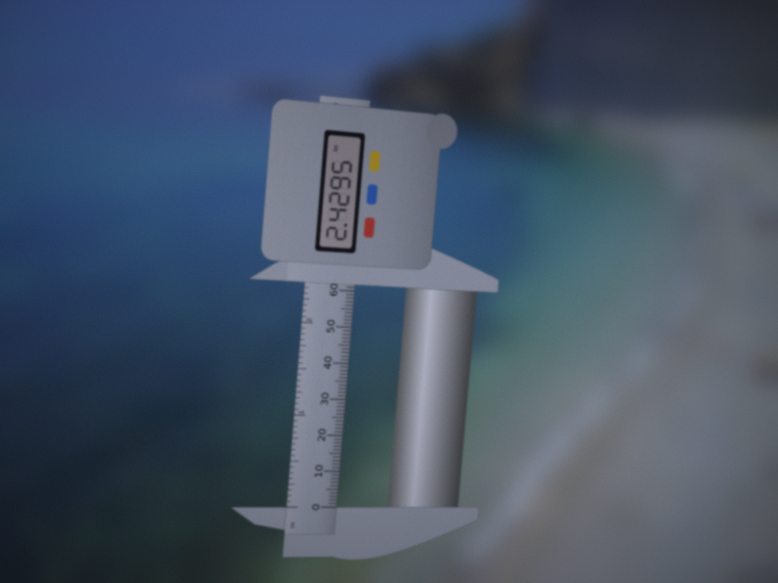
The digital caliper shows 2.4295 in
